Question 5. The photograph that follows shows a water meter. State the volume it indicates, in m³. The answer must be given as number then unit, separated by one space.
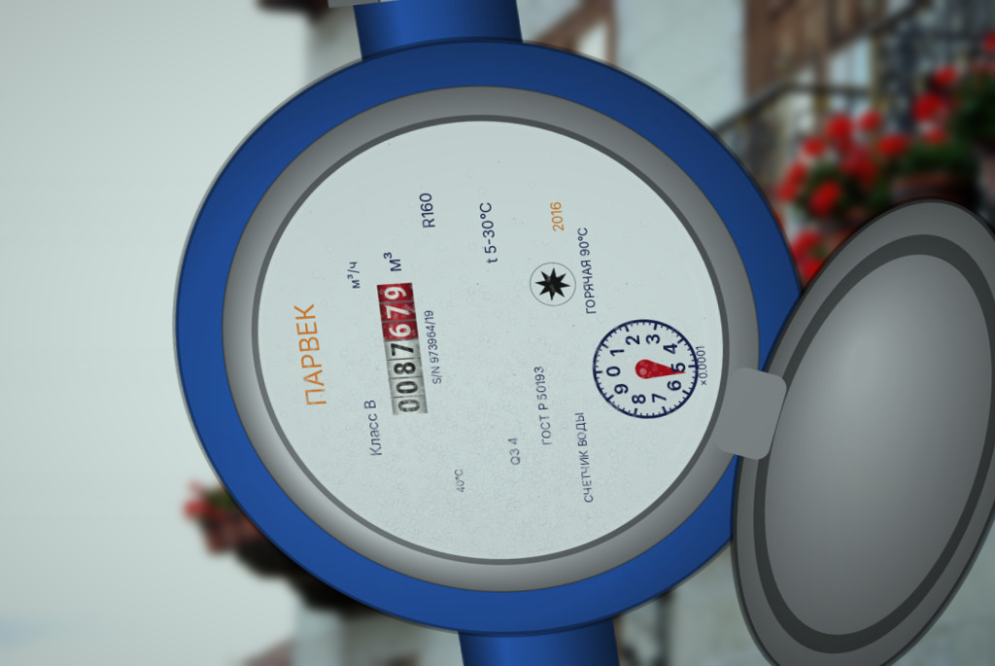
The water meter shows 87.6795 m³
